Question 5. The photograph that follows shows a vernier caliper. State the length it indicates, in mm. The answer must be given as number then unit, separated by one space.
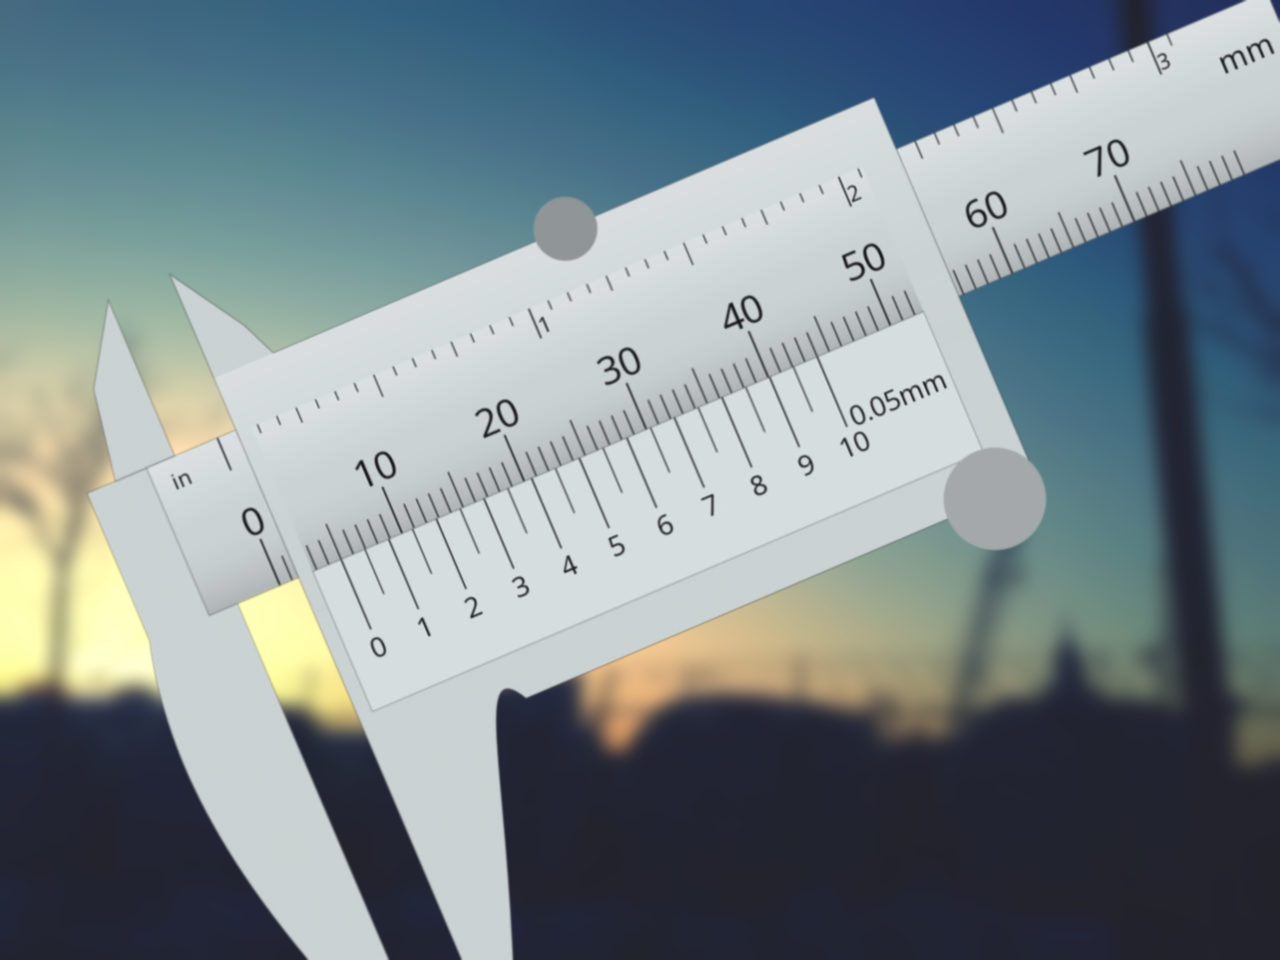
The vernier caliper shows 5.0 mm
